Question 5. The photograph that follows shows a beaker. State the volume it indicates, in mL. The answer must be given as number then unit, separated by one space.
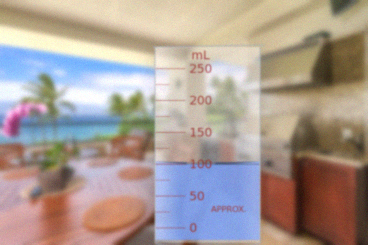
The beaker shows 100 mL
